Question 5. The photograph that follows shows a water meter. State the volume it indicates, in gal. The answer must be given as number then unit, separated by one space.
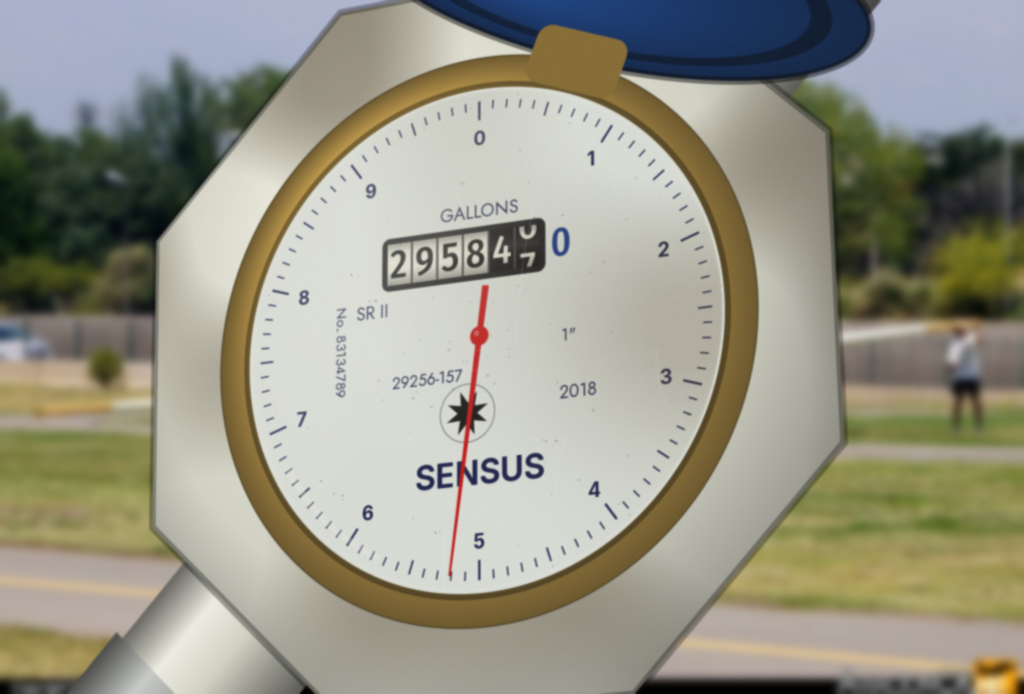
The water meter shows 2958465.2 gal
